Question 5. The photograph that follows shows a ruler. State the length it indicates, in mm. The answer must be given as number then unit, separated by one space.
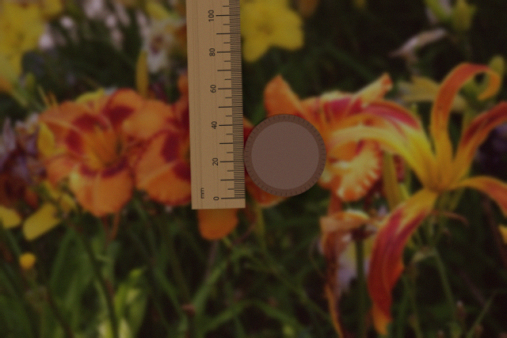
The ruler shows 45 mm
